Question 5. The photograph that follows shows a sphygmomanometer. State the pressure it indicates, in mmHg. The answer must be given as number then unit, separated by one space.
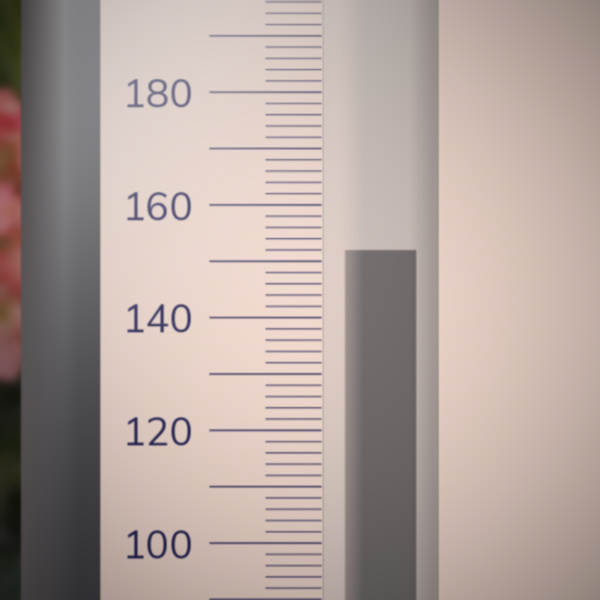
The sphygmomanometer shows 152 mmHg
